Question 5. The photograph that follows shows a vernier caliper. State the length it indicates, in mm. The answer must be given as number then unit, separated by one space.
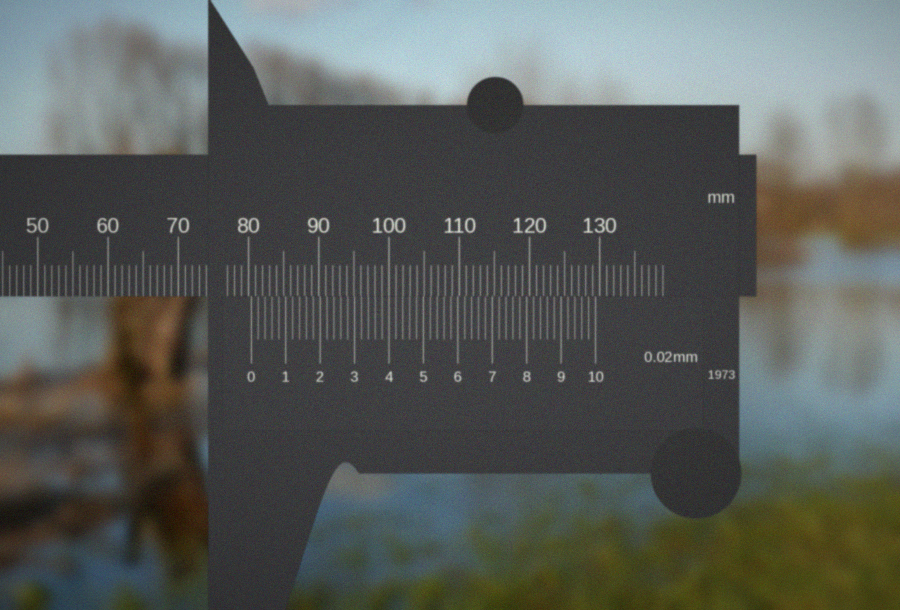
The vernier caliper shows 80.4 mm
